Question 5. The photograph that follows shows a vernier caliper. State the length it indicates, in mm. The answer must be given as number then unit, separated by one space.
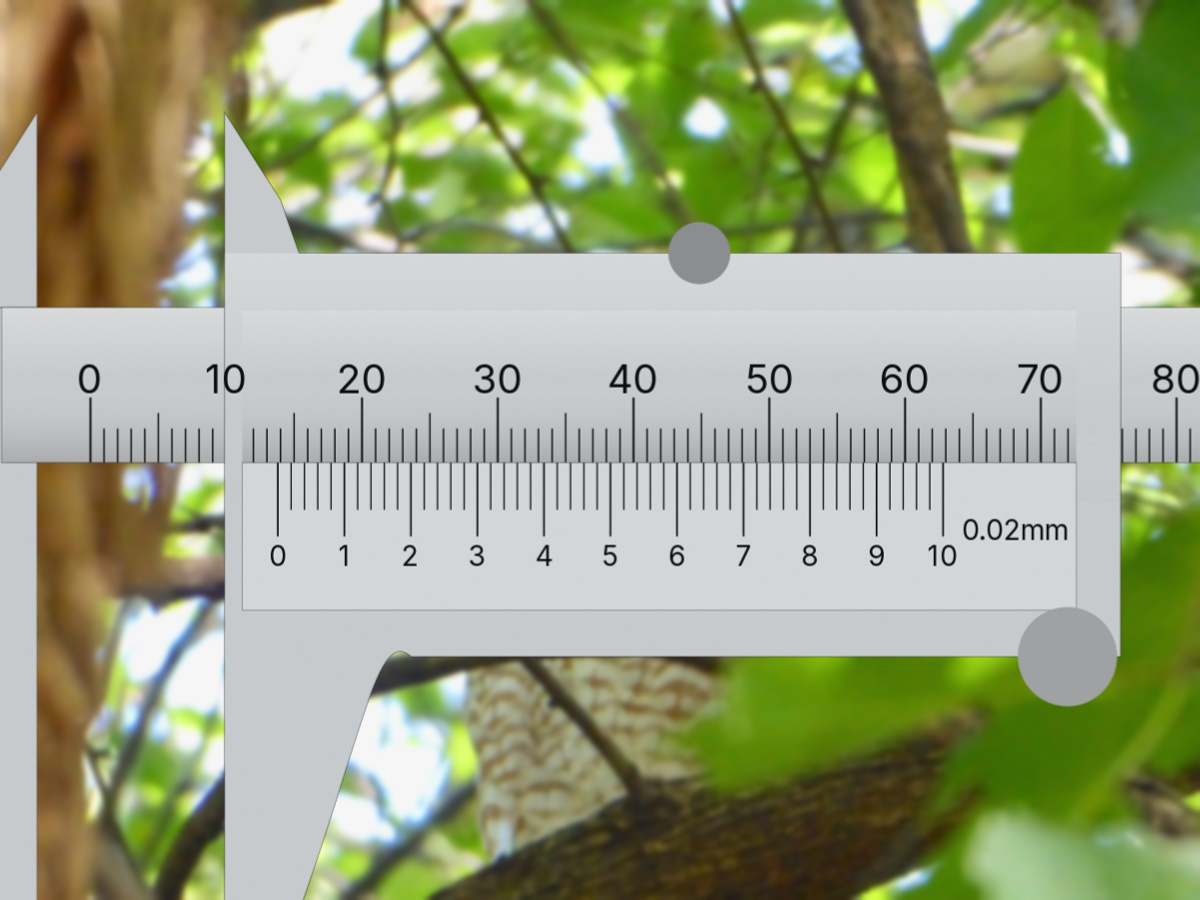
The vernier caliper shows 13.8 mm
